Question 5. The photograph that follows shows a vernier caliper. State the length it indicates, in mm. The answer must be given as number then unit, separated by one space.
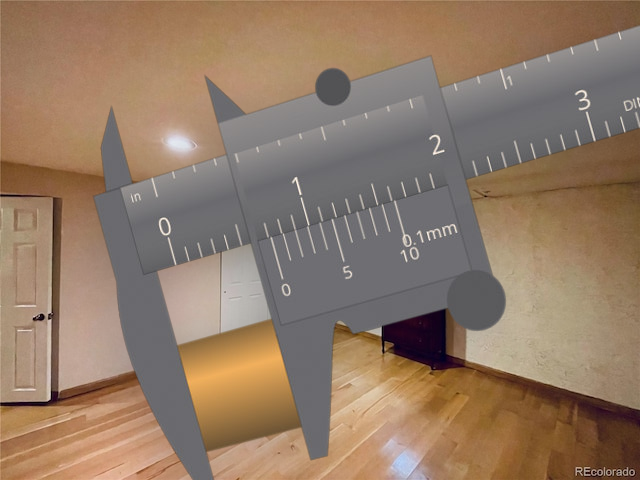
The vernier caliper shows 7.2 mm
